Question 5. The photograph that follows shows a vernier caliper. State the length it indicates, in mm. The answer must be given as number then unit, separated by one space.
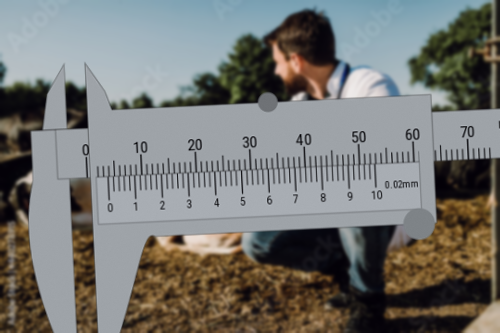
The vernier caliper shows 3.8 mm
